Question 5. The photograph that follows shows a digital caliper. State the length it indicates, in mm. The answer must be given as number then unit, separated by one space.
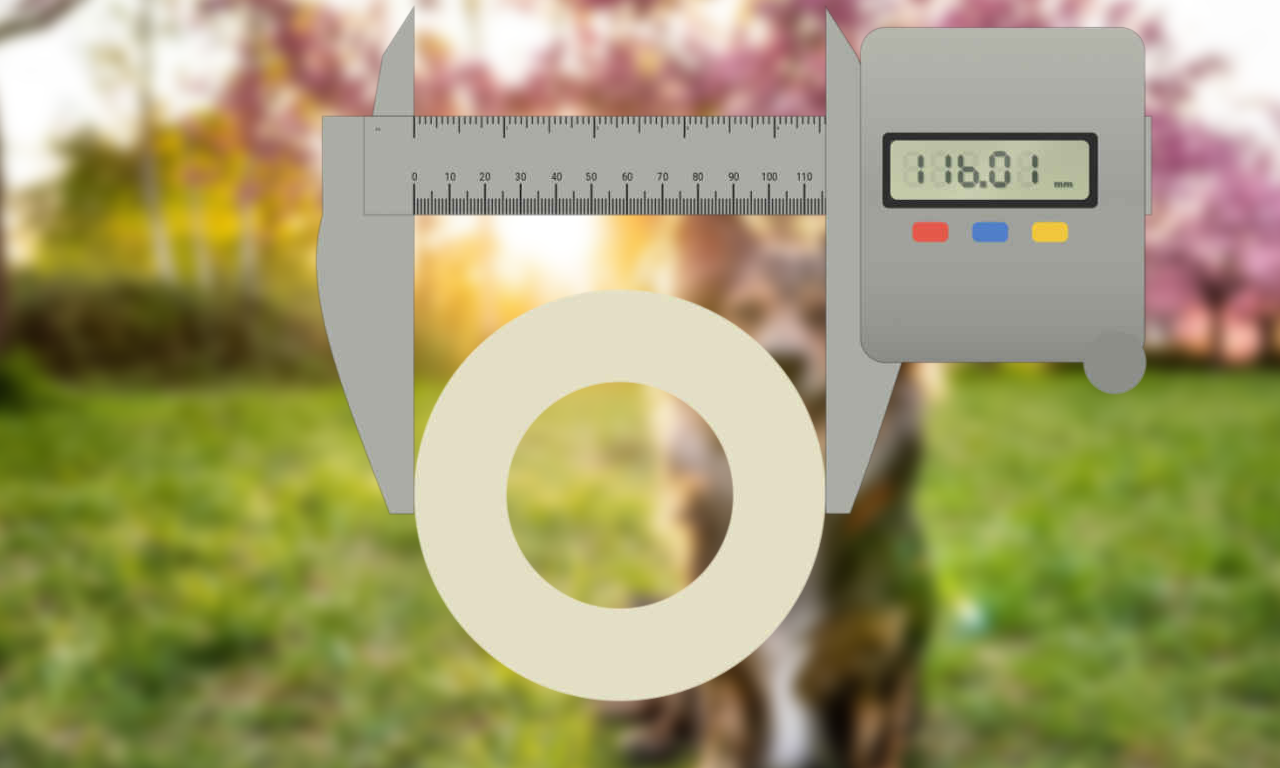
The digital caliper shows 116.01 mm
